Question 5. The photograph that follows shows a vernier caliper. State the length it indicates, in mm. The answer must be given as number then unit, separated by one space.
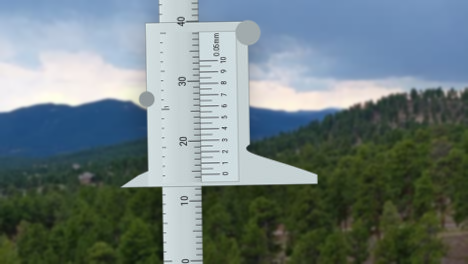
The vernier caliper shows 14.4 mm
